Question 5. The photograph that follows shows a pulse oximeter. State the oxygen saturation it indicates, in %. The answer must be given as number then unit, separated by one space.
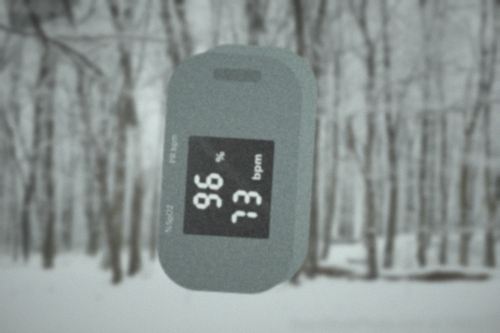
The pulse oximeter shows 96 %
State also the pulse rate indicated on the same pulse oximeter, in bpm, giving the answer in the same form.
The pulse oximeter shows 73 bpm
